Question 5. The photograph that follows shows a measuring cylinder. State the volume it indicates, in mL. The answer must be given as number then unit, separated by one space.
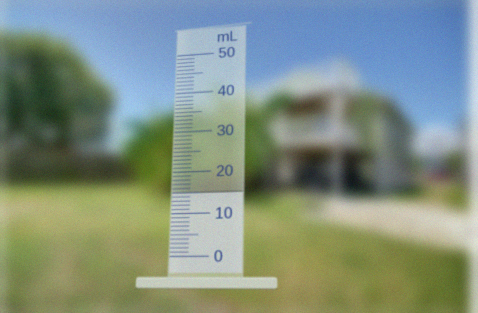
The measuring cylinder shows 15 mL
